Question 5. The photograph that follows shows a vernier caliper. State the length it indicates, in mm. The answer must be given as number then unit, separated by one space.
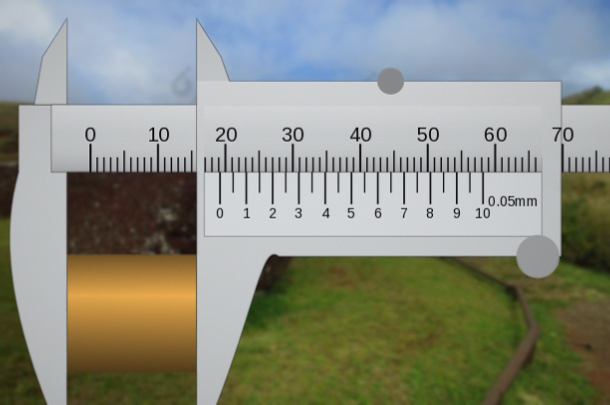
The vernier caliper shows 19.2 mm
